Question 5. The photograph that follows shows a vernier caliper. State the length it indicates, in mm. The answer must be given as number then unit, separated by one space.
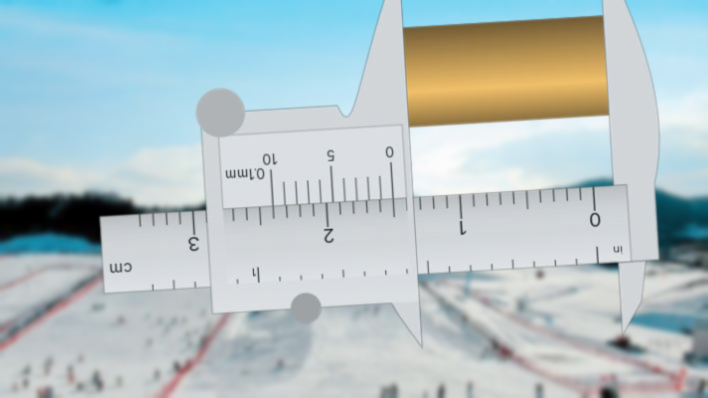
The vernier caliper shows 15.0 mm
